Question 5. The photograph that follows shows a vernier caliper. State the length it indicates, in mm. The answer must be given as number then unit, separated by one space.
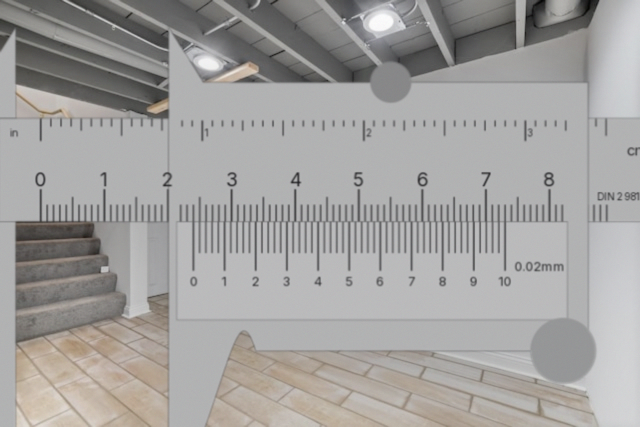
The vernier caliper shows 24.0 mm
